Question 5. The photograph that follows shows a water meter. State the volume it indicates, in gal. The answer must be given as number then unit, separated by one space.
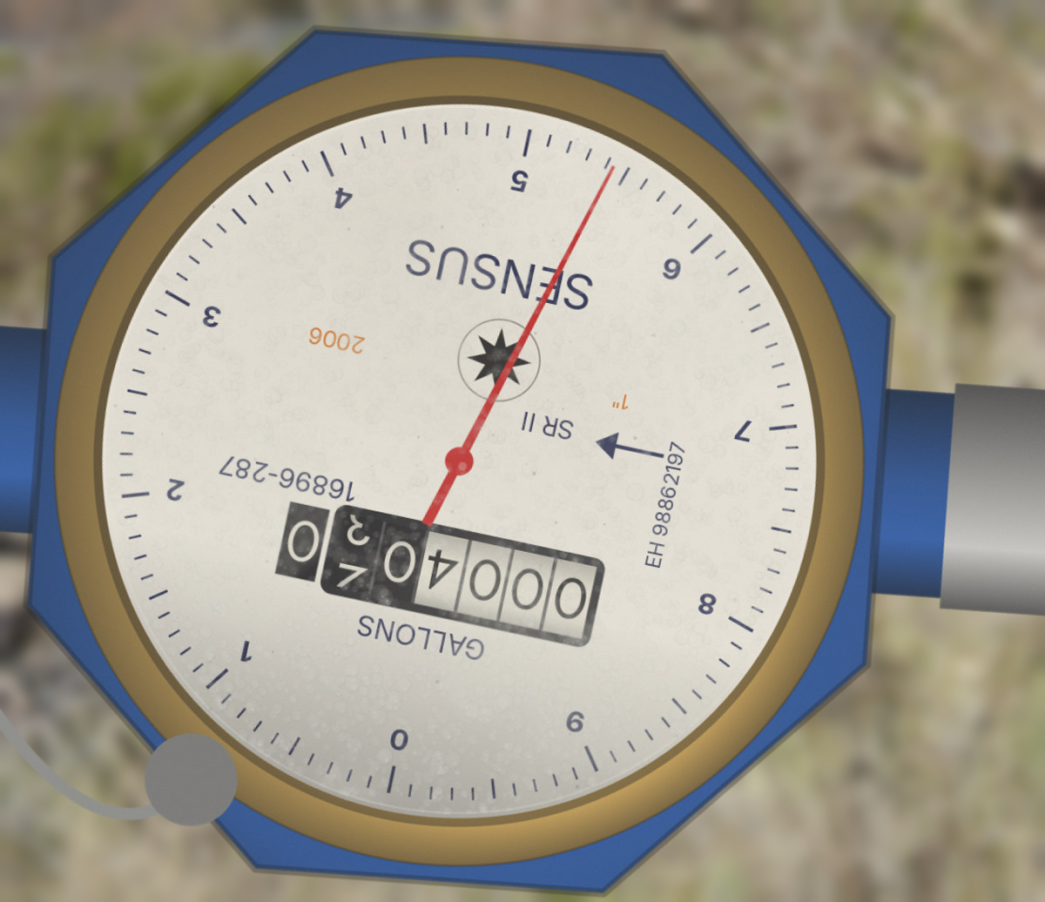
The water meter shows 4025.4 gal
